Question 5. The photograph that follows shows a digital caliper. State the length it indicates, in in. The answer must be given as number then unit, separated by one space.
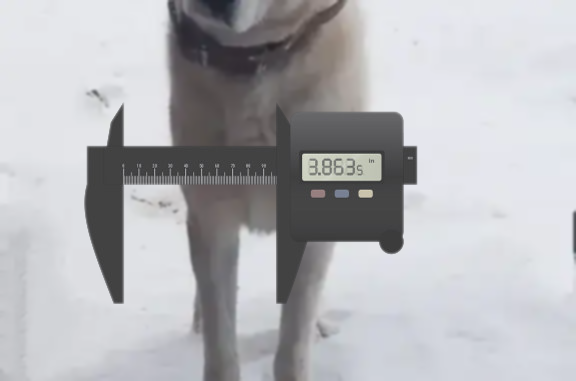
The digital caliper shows 3.8635 in
